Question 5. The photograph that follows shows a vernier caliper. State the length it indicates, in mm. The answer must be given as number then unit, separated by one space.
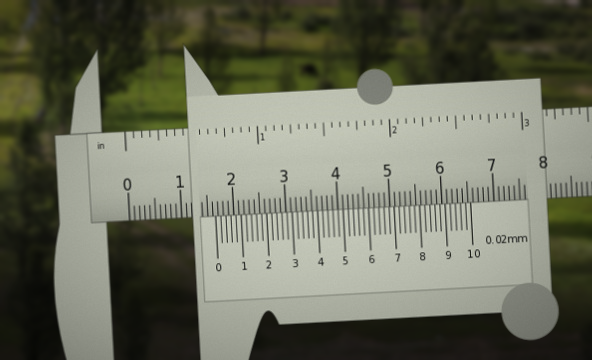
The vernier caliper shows 16.5 mm
